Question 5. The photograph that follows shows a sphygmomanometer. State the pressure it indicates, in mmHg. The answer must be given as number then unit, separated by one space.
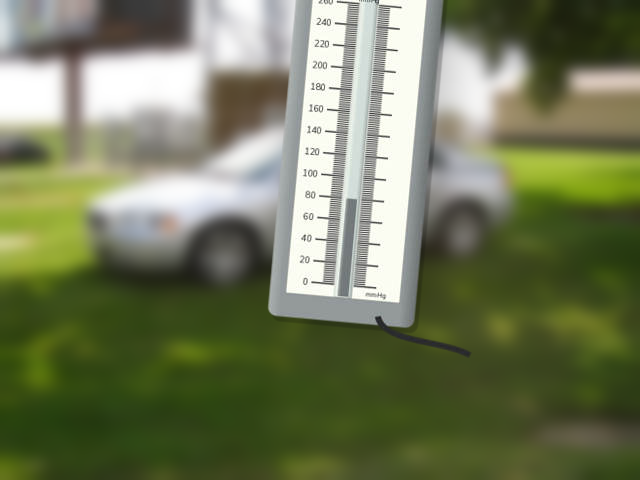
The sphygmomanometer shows 80 mmHg
